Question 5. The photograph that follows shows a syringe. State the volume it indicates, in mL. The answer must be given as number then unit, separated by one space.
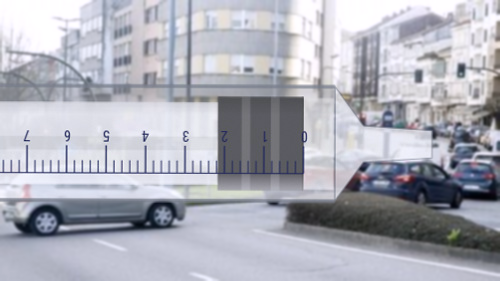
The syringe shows 0 mL
